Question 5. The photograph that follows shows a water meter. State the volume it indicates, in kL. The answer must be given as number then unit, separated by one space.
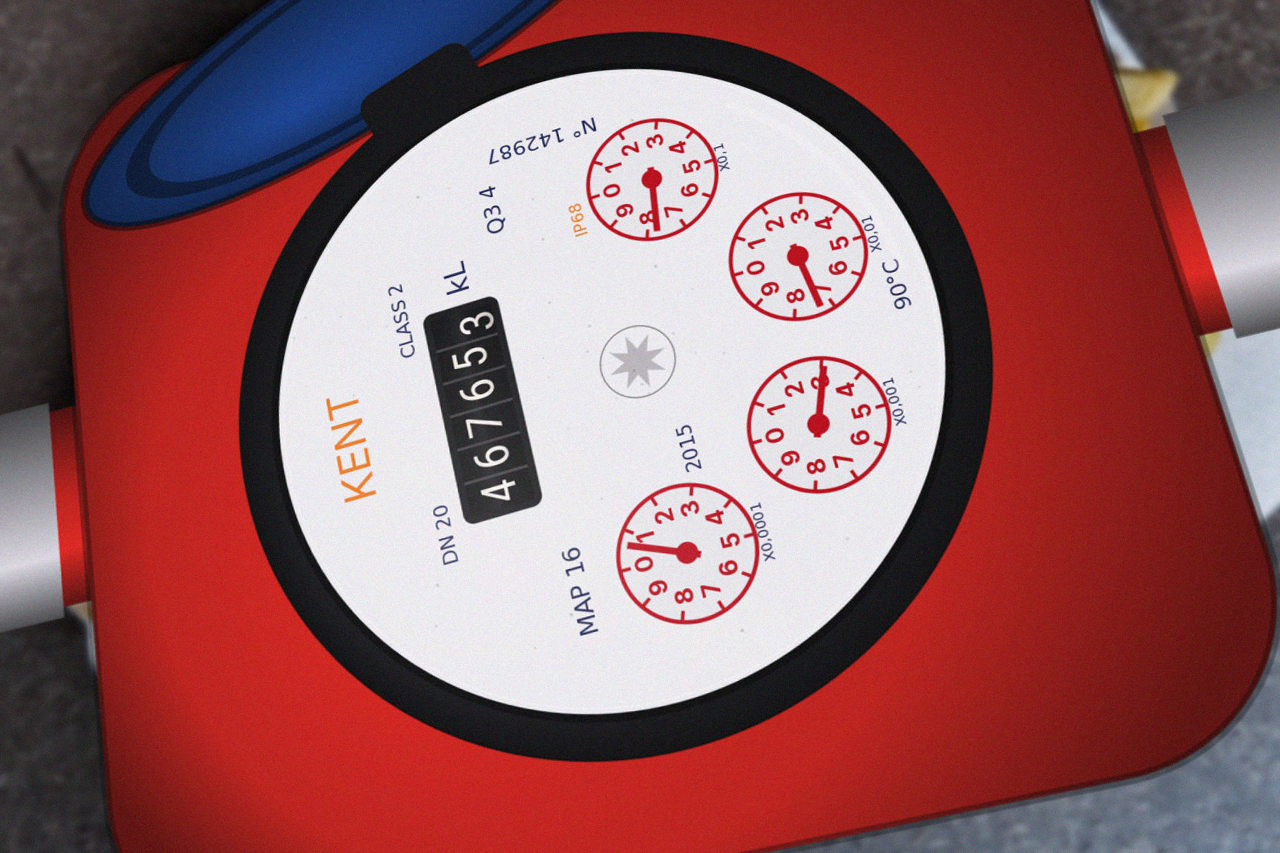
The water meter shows 467652.7730 kL
